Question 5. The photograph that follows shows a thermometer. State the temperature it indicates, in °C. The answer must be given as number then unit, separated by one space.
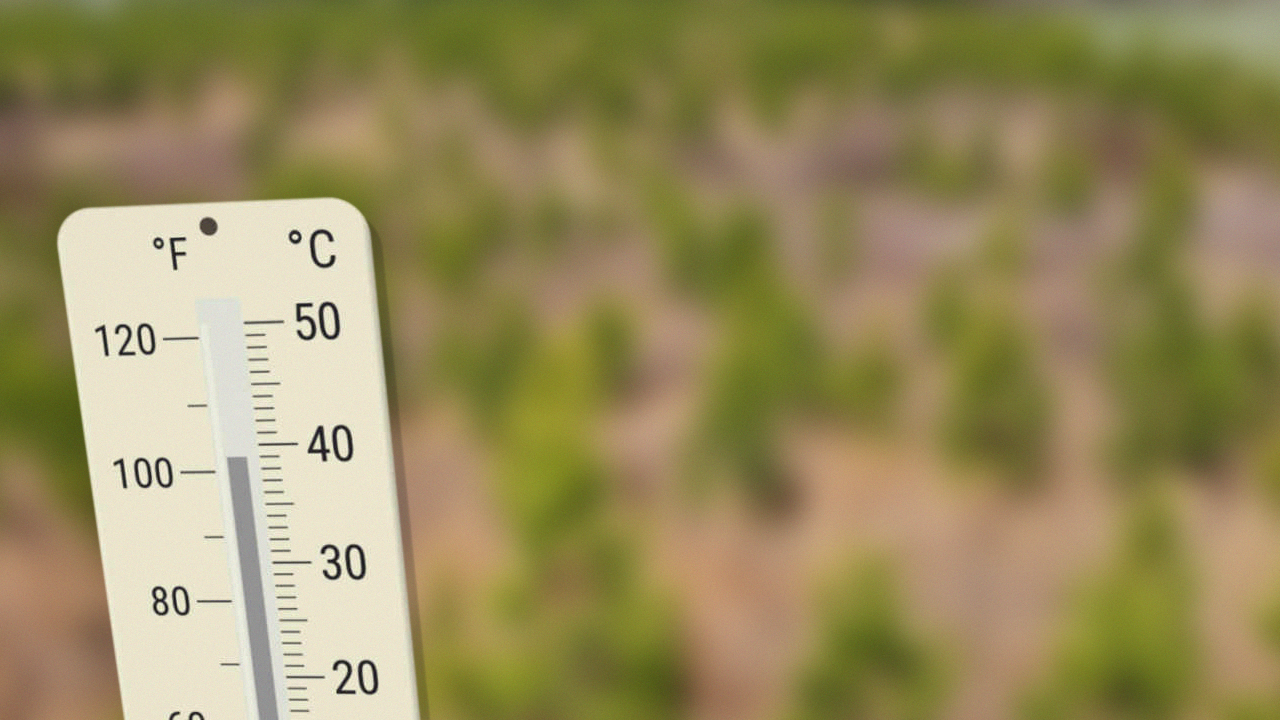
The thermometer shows 39 °C
